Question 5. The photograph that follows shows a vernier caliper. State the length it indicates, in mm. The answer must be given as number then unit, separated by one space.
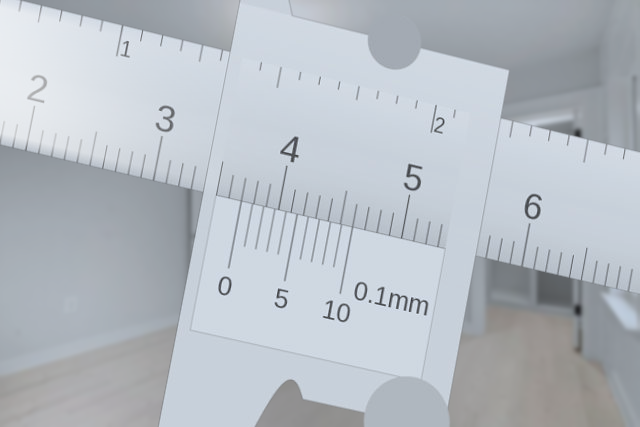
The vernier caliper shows 37.0 mm
